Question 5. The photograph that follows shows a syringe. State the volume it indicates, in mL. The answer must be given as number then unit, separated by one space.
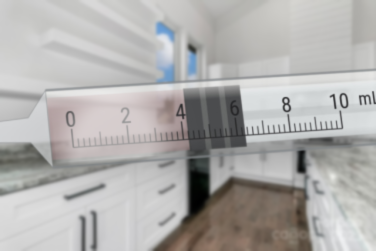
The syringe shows 4.2 mL
